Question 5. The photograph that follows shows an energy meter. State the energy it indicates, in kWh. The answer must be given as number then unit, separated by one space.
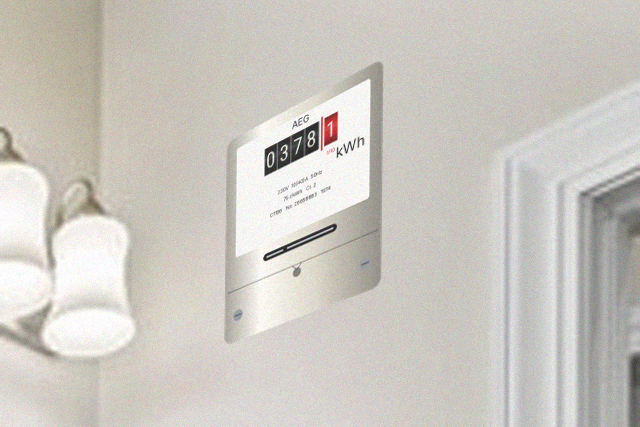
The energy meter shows 378.1 kWh
